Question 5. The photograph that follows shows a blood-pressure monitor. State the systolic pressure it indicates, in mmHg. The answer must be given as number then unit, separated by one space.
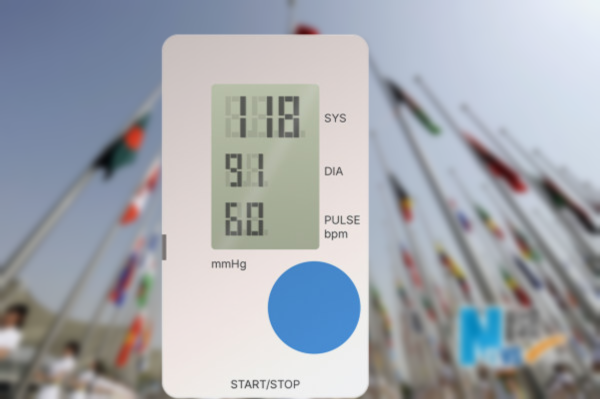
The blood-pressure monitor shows 118 mmHg
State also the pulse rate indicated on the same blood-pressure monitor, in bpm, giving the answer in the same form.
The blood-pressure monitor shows 60 bpm
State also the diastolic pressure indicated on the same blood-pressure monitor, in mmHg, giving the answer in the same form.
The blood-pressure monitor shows 91 mmHg
